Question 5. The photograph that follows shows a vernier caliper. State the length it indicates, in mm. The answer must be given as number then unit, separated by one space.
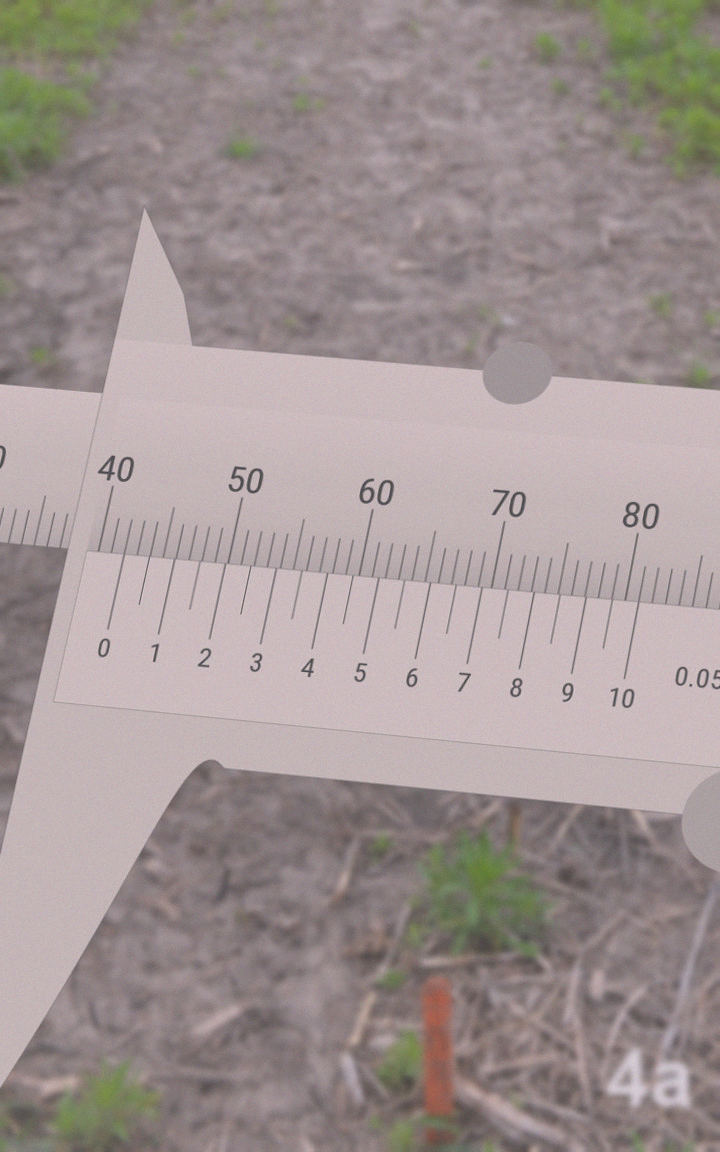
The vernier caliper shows 42.0 mm
